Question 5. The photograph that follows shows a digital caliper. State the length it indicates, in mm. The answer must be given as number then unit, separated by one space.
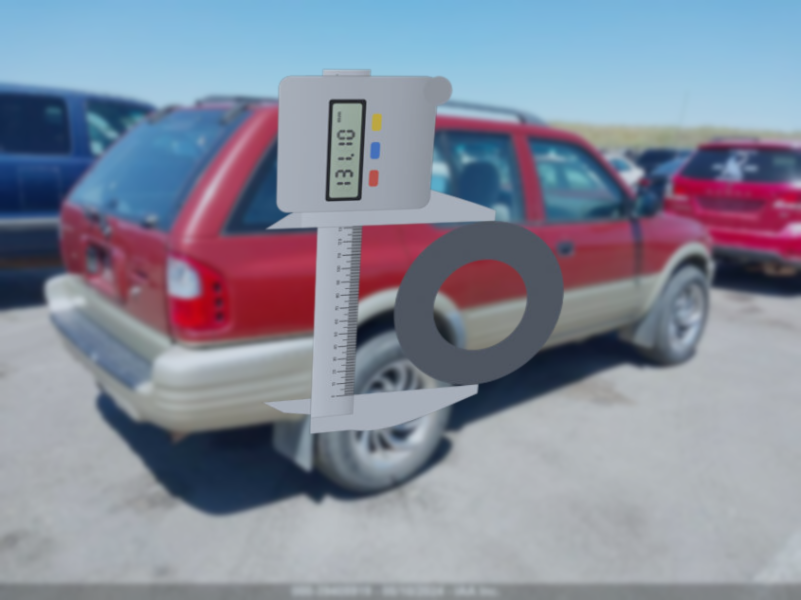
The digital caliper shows 131.10 mm
